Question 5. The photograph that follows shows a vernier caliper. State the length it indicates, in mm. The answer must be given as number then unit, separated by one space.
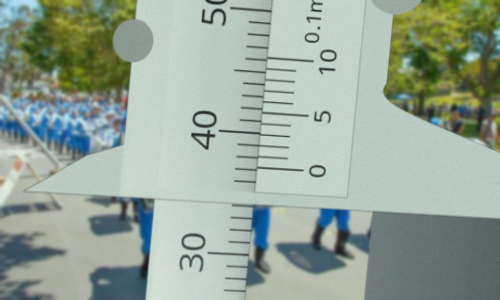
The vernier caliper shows 37.2 mm
